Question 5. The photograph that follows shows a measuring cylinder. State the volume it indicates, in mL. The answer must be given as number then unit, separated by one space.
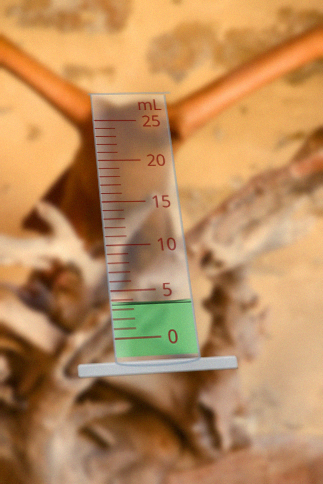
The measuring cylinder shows 3.5 mL
